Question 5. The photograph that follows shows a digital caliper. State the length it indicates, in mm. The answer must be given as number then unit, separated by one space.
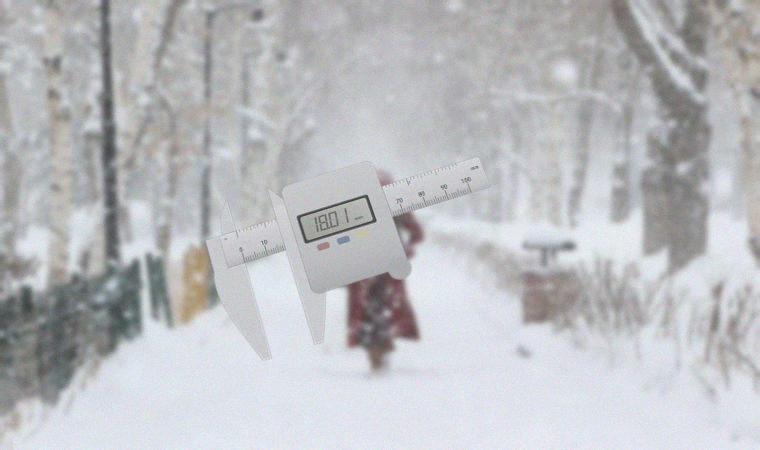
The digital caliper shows 18.01 mm
